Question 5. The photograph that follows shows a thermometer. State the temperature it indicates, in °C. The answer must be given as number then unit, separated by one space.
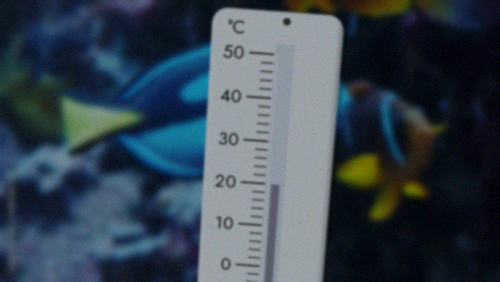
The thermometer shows 20 °C
